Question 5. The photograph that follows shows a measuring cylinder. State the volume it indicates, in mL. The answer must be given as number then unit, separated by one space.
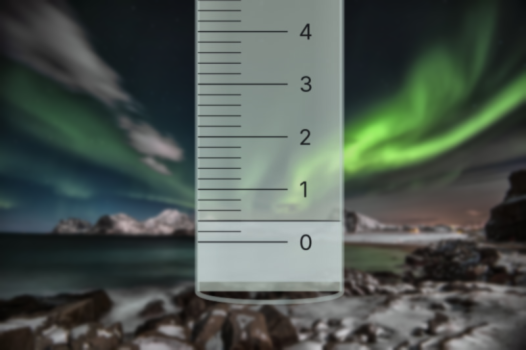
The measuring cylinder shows 0.4 mL
